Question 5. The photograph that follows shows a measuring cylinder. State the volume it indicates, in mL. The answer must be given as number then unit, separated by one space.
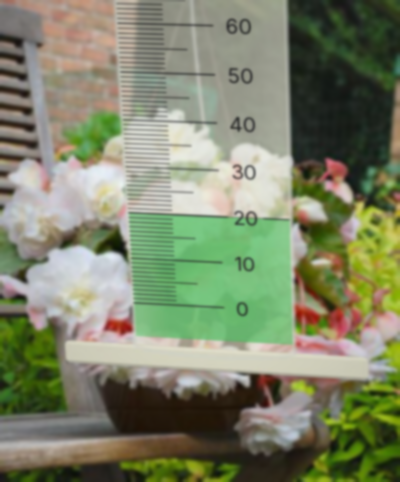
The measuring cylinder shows 20 mL
